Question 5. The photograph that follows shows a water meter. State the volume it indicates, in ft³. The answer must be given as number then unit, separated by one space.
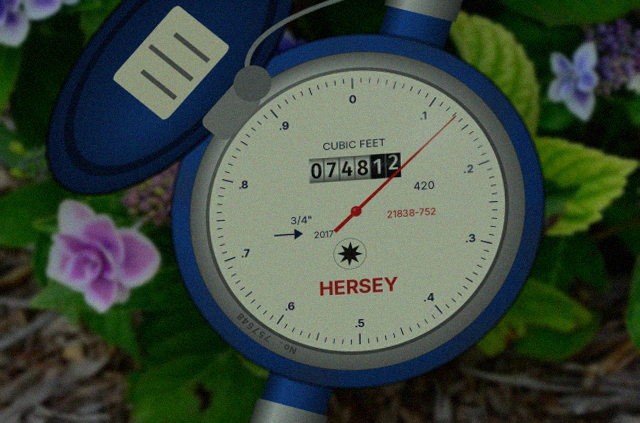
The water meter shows 74812.13 ft³
